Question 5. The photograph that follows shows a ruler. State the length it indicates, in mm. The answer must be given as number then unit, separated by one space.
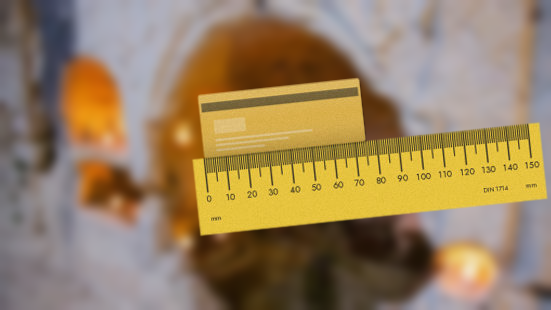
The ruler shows 75 mm
